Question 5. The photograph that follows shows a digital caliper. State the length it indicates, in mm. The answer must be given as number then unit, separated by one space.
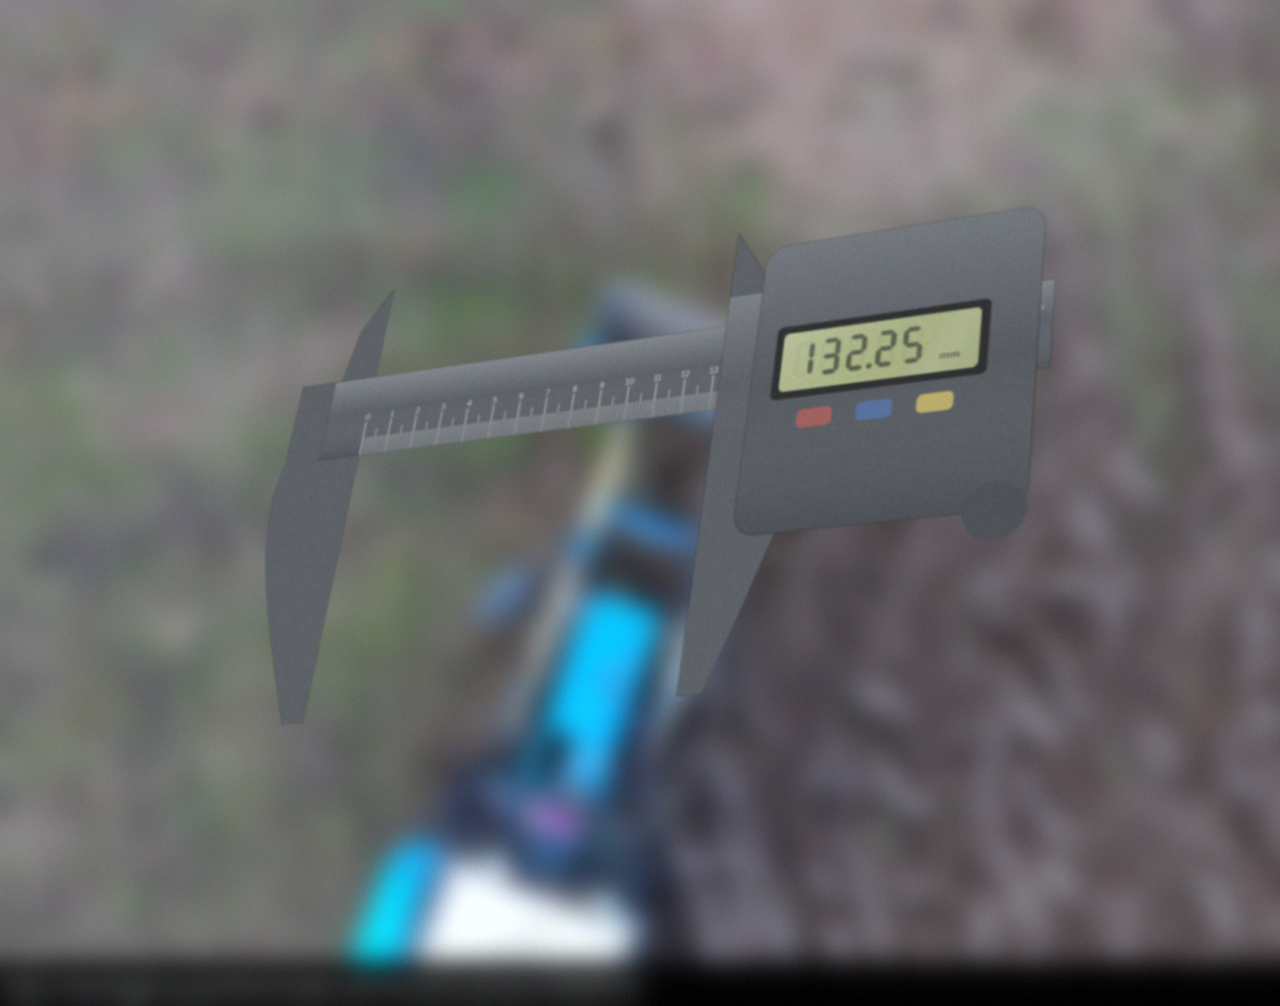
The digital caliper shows 132.25 mm
